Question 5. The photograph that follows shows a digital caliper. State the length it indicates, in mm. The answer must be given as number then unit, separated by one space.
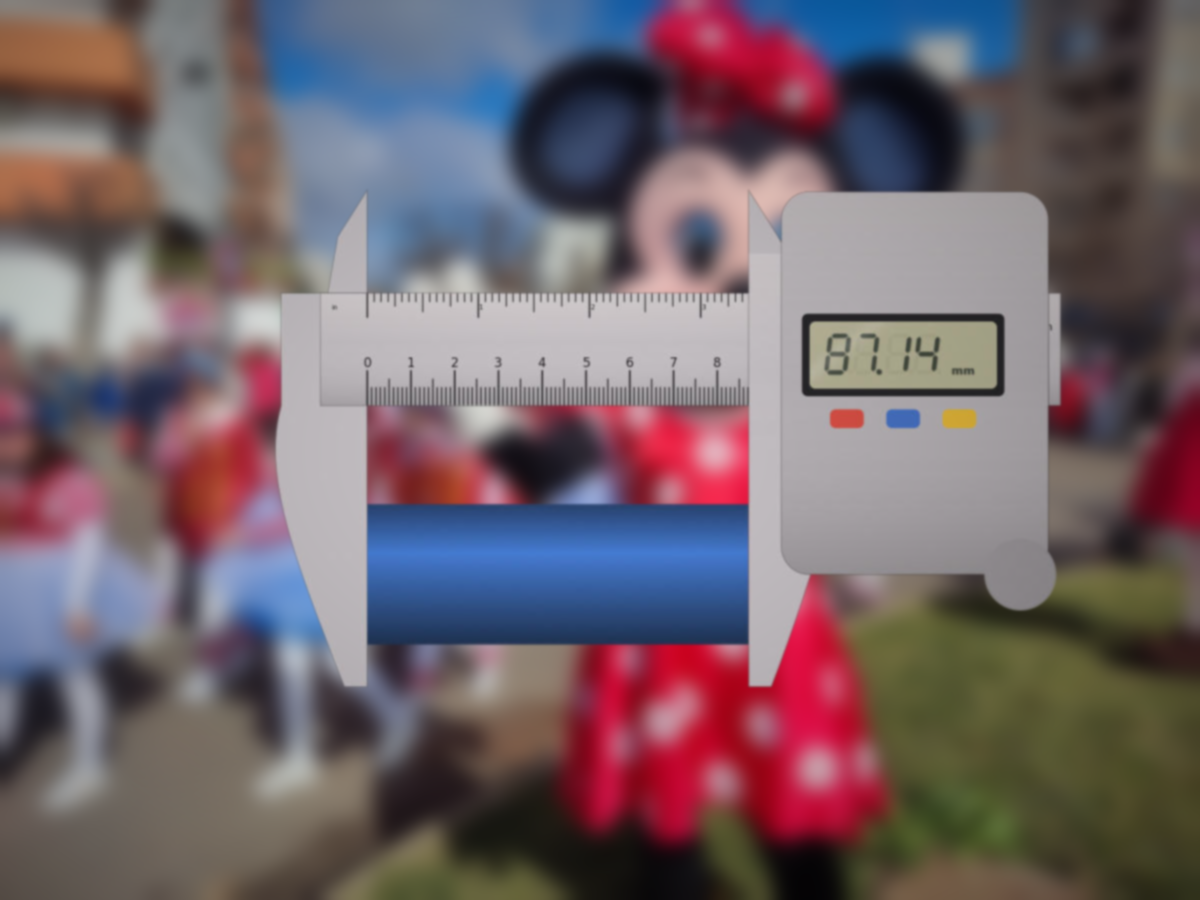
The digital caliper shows 87.14 mm
